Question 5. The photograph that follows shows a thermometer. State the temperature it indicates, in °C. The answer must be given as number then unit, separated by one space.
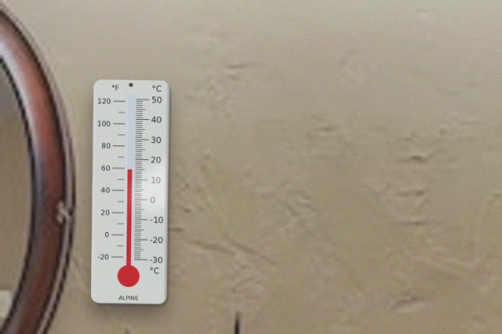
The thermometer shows 15 °C
